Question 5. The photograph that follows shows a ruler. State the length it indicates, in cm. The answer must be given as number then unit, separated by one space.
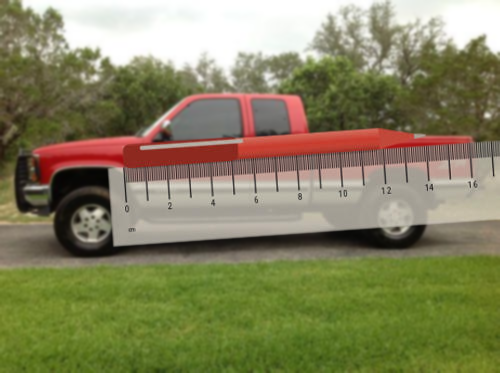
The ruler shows 14 cm
